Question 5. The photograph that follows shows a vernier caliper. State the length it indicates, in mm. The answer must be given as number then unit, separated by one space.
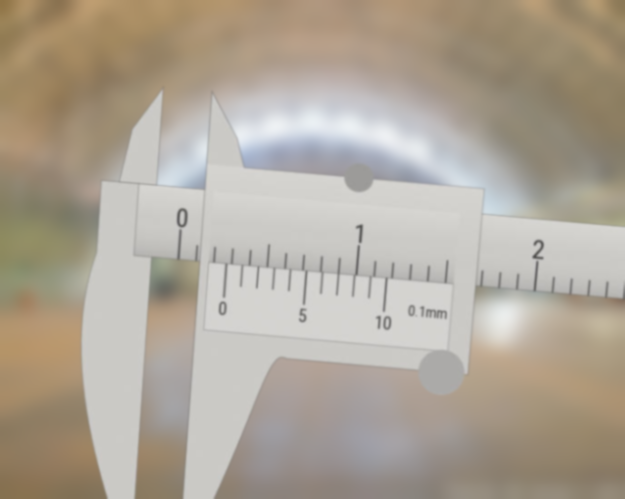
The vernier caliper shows 2.7 mm
